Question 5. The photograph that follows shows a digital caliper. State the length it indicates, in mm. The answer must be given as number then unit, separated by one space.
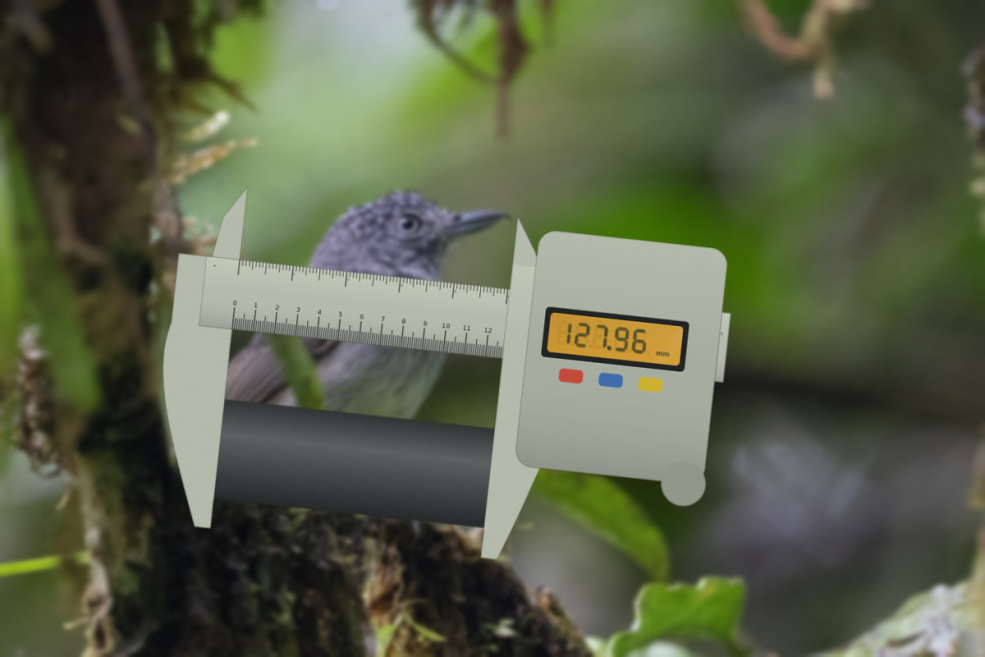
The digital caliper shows 127.96 mm
